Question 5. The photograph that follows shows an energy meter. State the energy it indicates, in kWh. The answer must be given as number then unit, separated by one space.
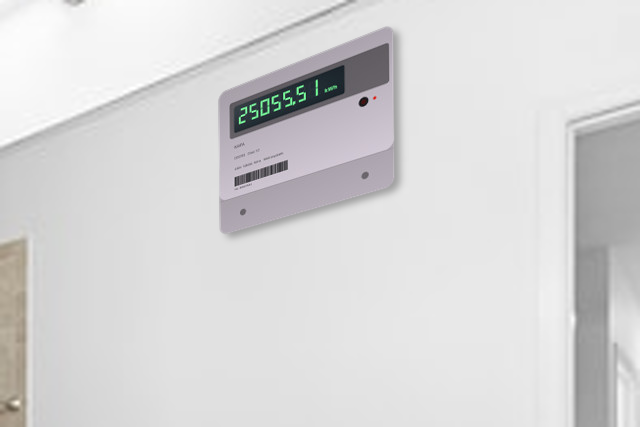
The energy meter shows 25055.51 kWh
